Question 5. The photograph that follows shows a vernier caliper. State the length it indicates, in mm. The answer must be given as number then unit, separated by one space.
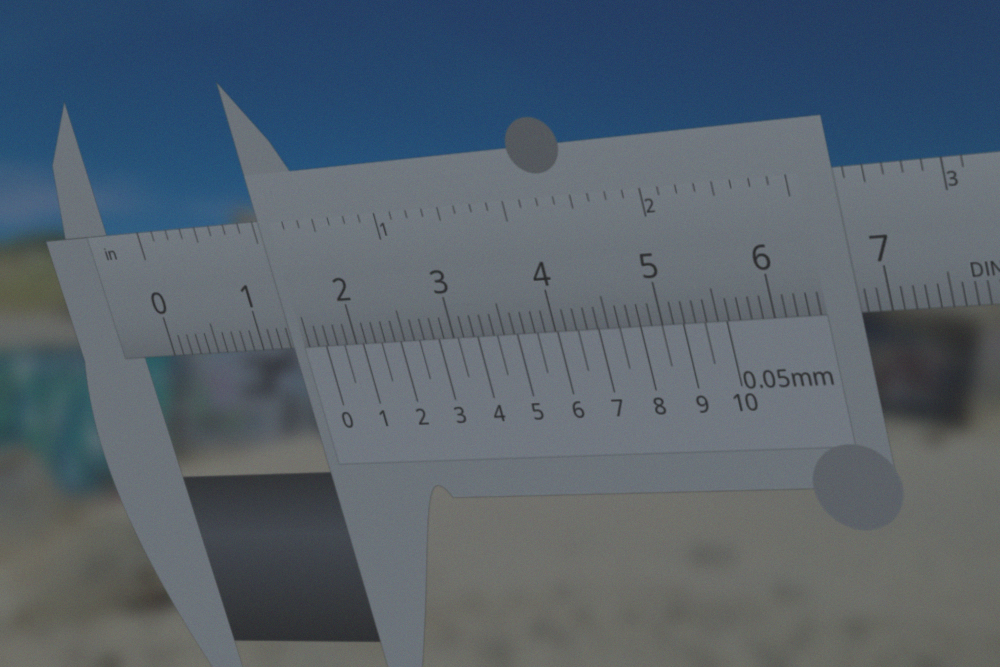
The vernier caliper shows 16.8 mm
